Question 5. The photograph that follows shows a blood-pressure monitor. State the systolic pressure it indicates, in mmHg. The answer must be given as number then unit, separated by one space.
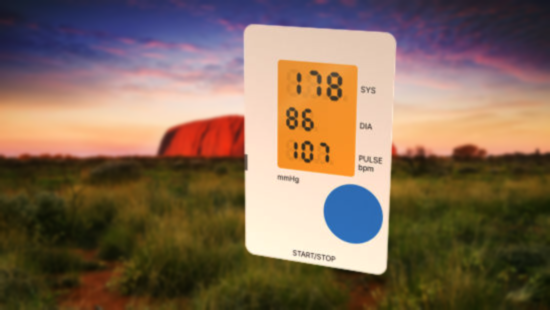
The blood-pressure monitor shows 178 mmHg
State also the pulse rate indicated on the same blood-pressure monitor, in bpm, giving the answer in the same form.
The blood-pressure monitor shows 107 bpm
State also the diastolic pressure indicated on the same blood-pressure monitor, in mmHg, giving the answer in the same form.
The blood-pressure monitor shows 86 mmHg
